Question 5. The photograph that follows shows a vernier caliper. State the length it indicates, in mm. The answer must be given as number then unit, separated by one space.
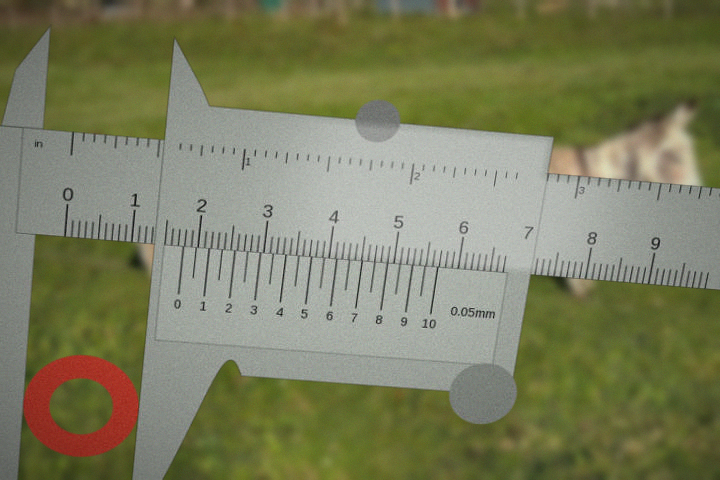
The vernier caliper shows 17.8 mm
